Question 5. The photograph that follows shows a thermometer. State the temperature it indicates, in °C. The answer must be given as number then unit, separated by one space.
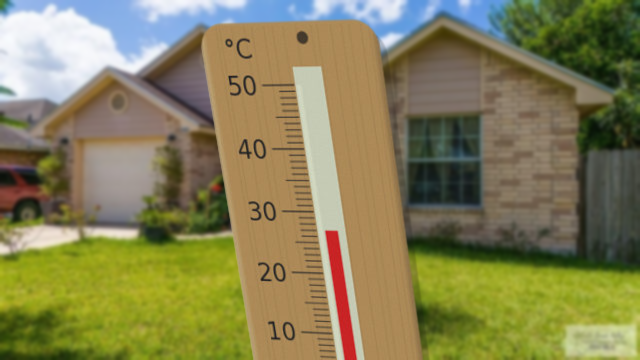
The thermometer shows 27 °C
